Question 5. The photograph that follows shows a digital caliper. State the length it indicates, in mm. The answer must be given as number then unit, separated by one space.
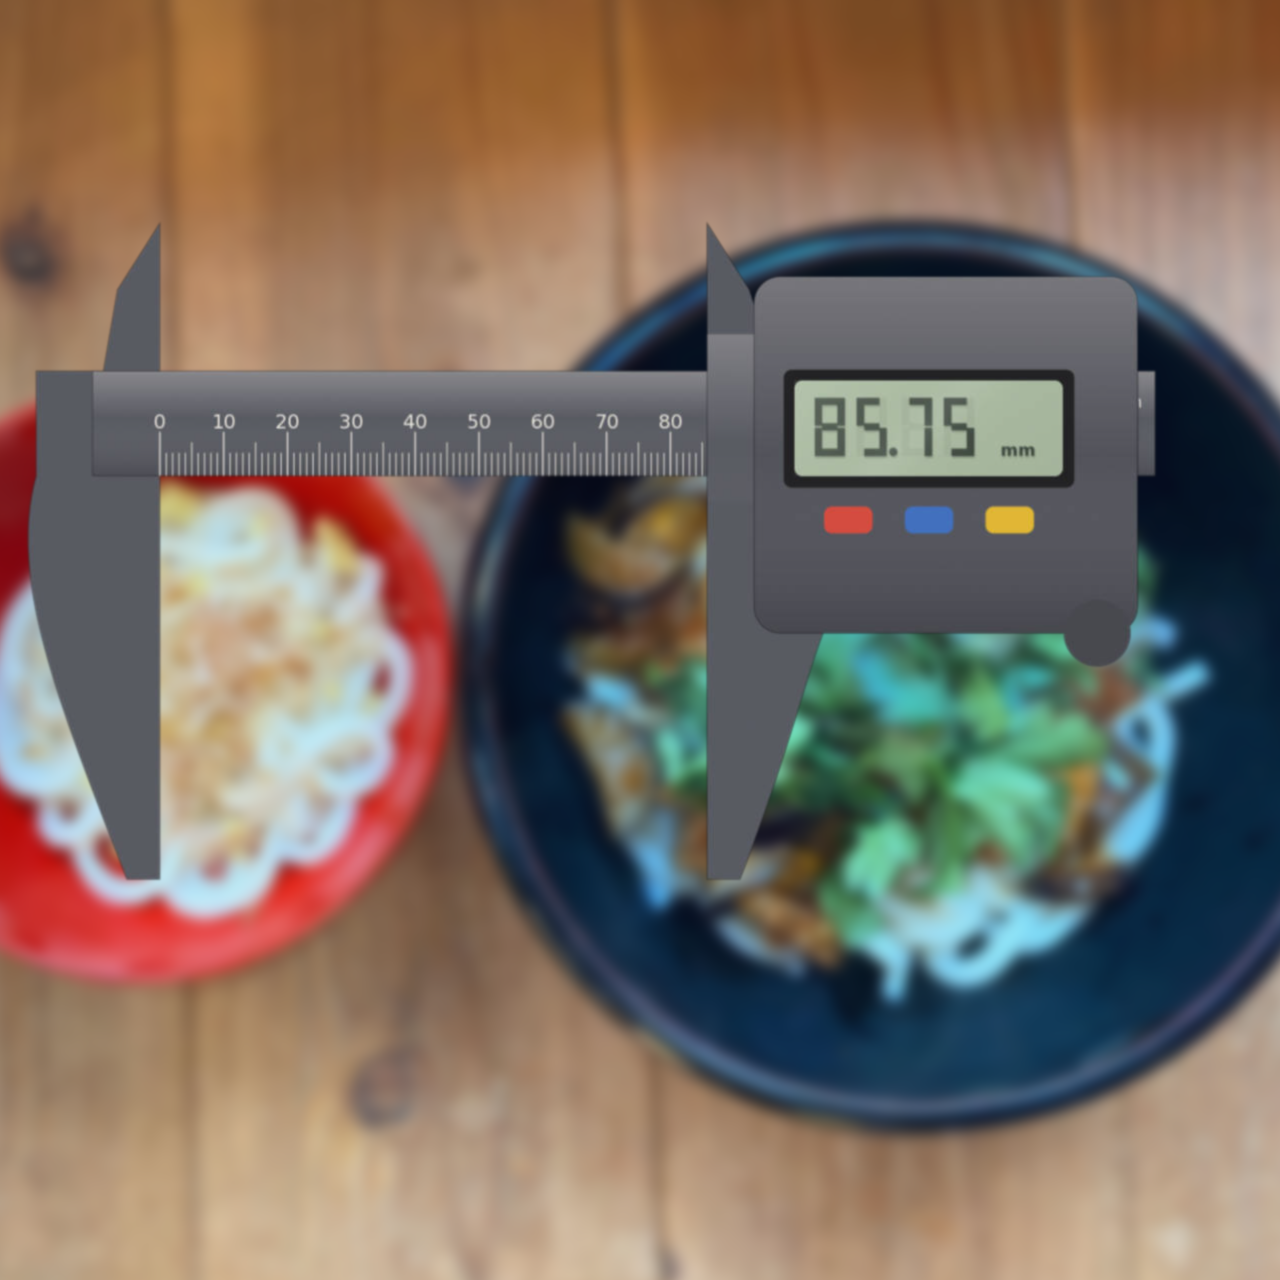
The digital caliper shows 85.75 mm
